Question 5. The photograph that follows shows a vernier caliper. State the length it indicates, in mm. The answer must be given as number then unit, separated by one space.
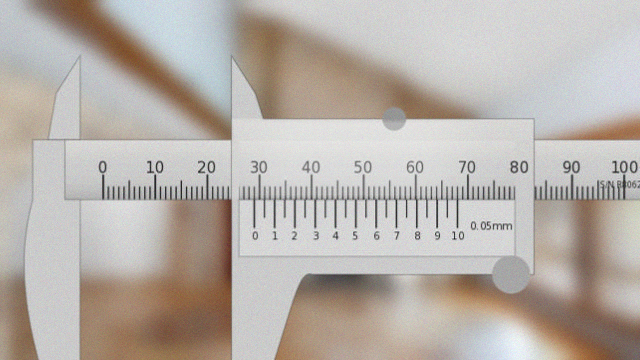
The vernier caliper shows 29.0 mm
